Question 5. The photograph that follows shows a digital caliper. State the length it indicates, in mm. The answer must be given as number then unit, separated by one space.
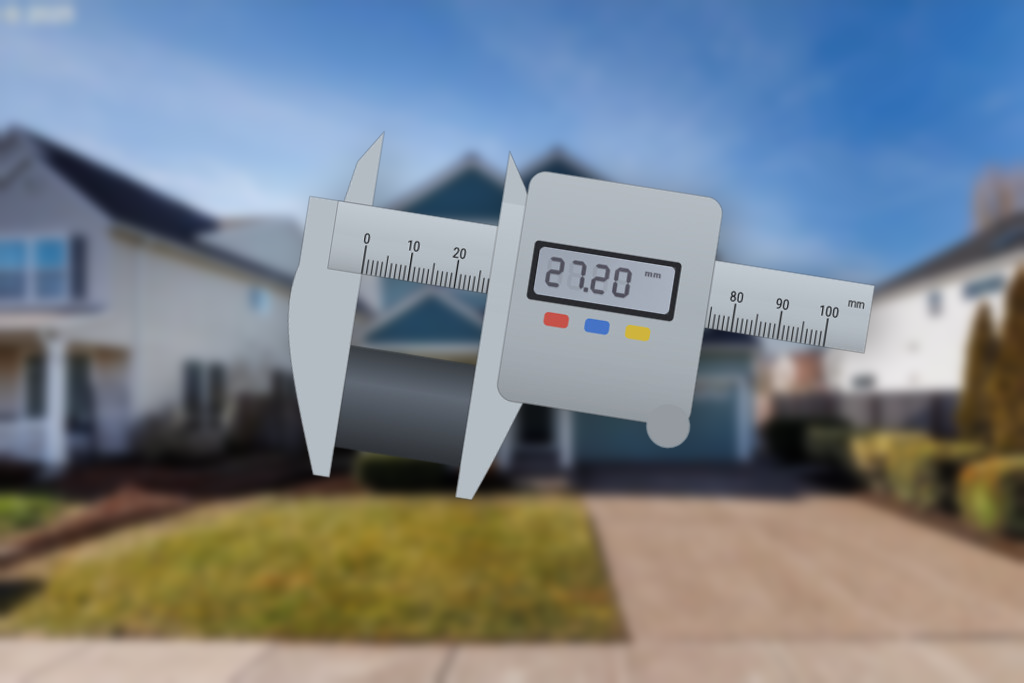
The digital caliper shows 27.20 mm
